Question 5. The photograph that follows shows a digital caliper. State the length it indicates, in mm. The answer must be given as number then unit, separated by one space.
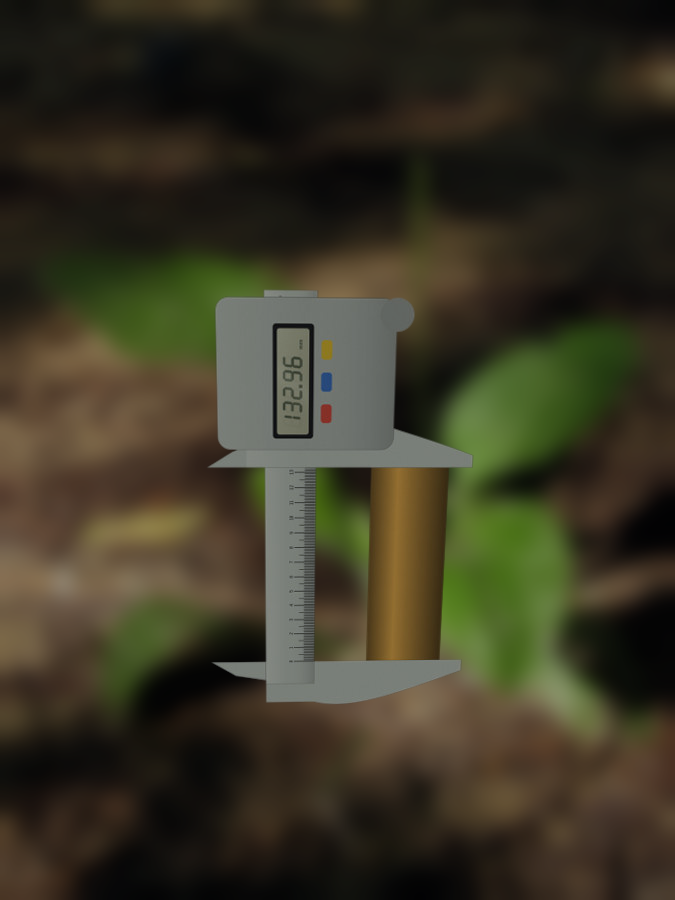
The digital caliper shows 132.96 mm
